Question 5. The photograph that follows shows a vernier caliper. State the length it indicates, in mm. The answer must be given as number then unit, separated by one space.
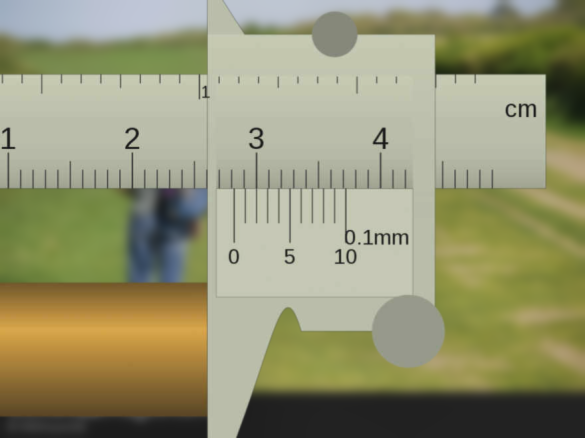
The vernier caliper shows 28.2 mm
